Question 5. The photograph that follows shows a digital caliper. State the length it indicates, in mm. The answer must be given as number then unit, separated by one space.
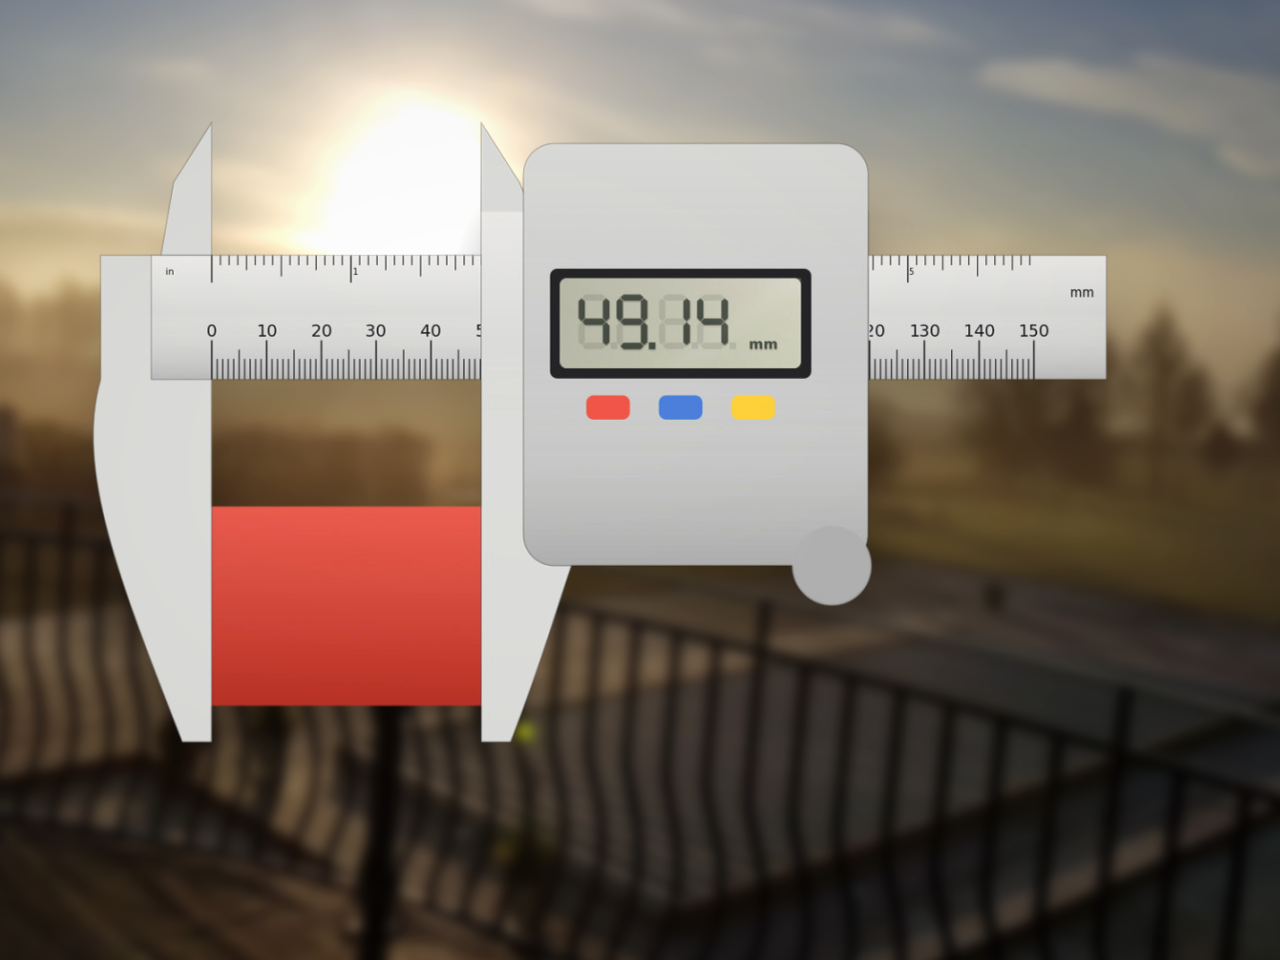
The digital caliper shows 49.14 mm
